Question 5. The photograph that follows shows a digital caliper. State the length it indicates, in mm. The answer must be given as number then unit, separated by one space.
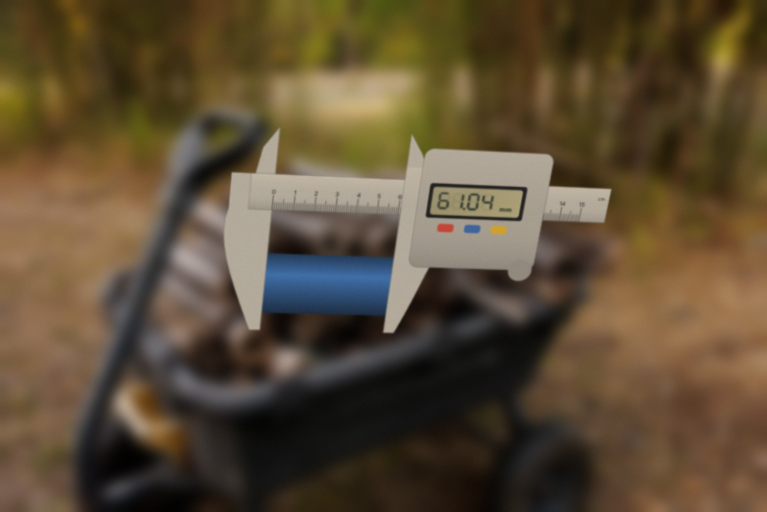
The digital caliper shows 61.04 mm
